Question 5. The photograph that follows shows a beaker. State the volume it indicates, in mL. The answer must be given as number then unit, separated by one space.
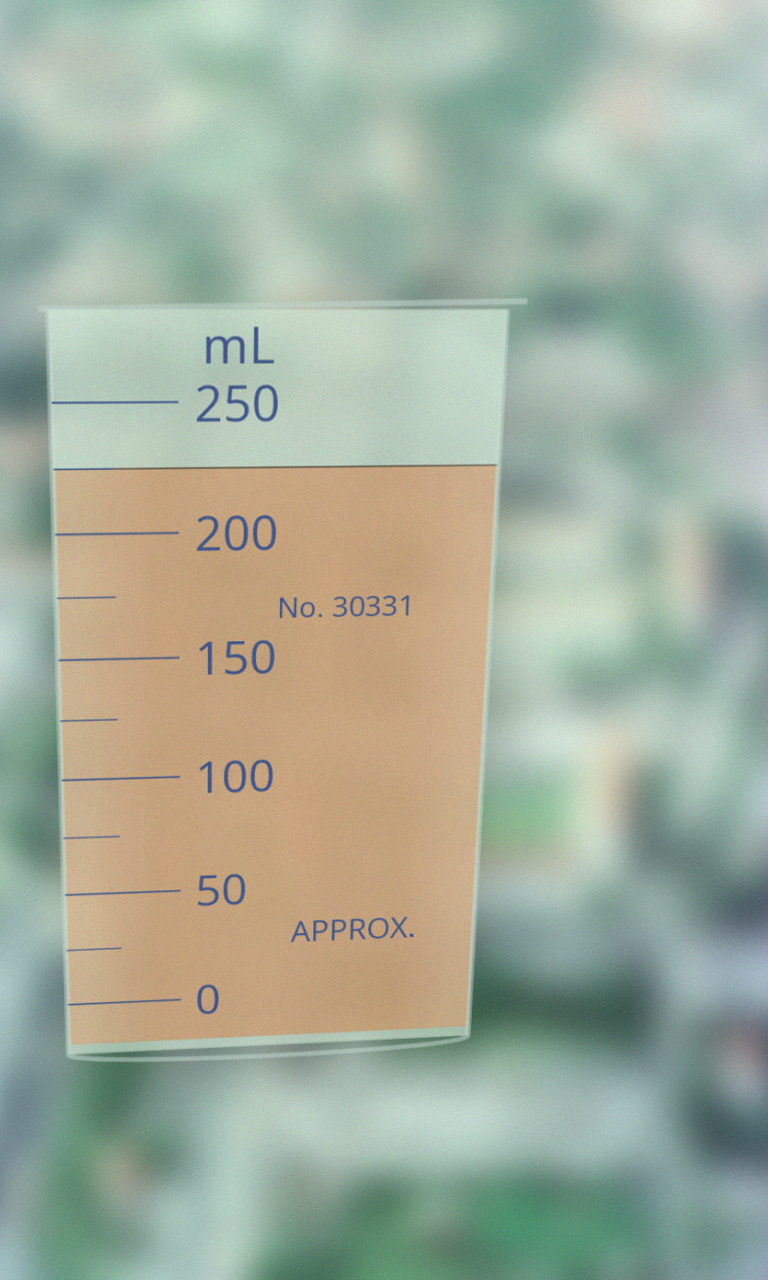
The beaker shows 225 mL
